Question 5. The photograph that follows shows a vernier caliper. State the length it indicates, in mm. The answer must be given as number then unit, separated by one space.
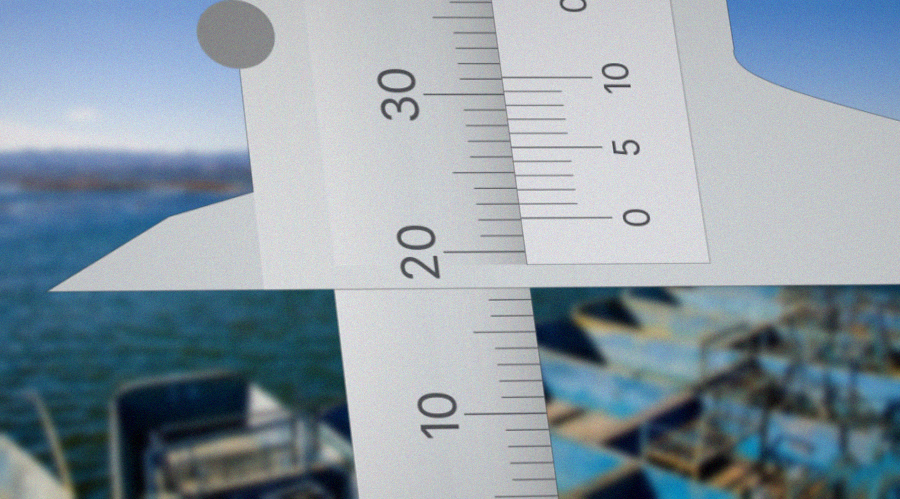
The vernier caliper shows 22.1 mm
